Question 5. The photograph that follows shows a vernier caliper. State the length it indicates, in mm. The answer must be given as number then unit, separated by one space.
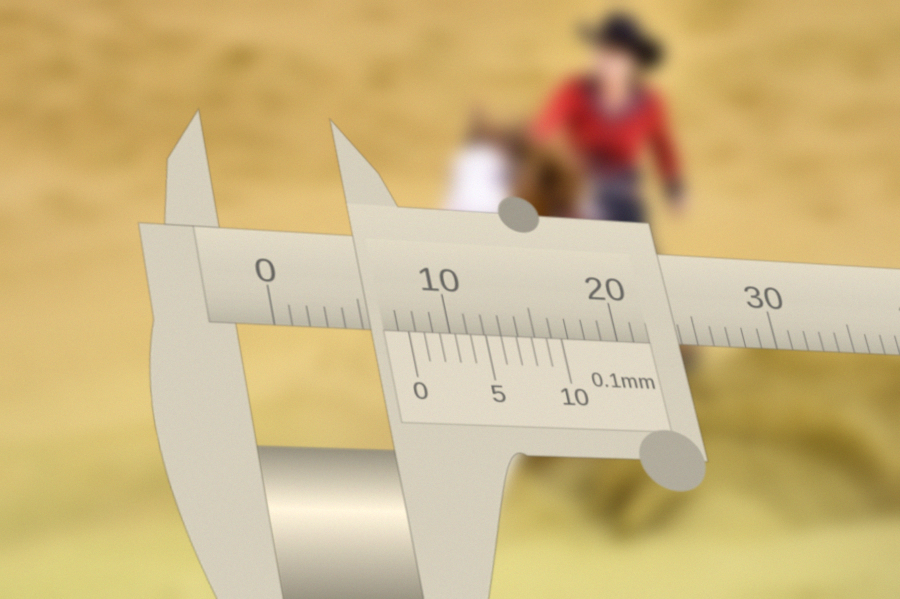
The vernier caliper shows 7.6 mm
